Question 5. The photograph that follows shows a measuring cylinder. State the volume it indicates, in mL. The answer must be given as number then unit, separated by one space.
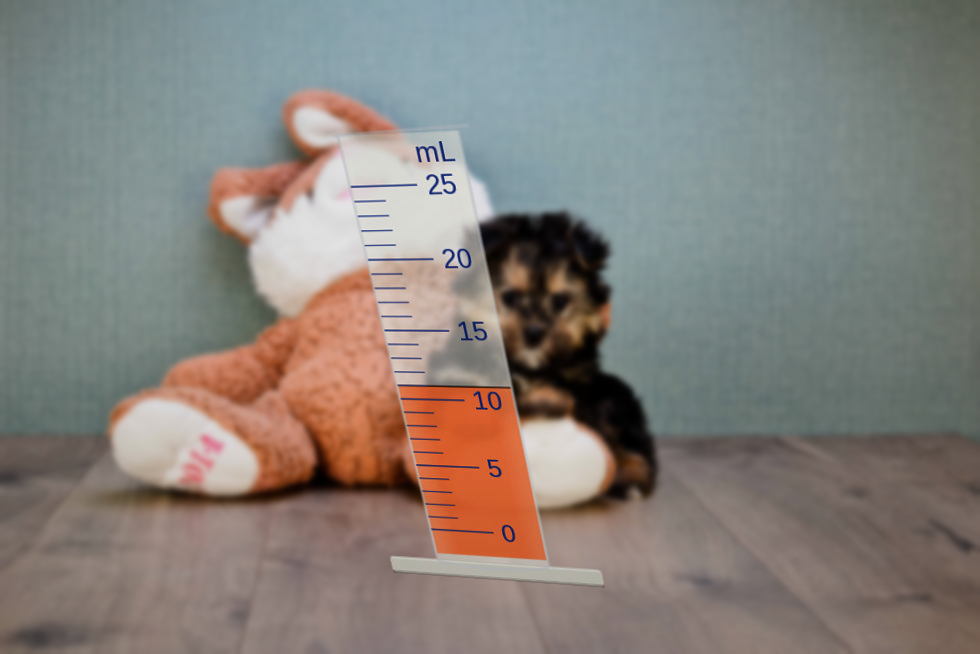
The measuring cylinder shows 11 mL
